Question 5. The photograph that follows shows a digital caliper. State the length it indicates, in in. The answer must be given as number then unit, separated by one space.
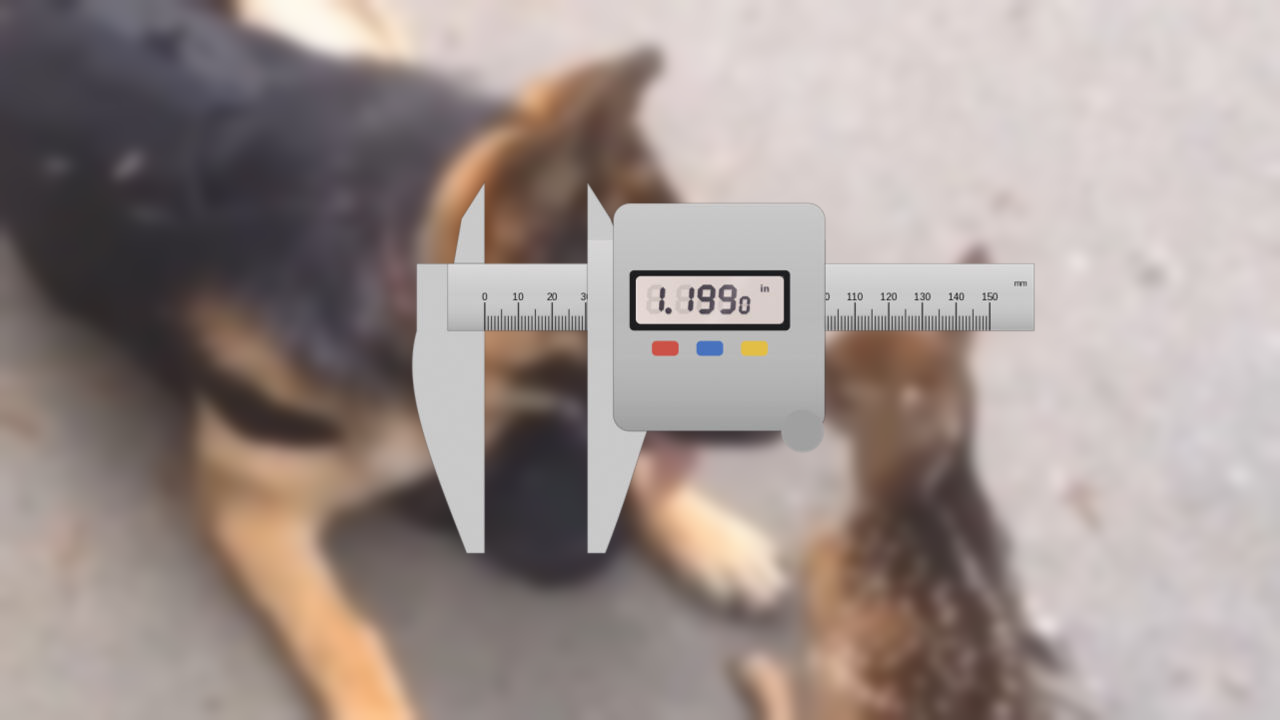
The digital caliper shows 1.1990 in
